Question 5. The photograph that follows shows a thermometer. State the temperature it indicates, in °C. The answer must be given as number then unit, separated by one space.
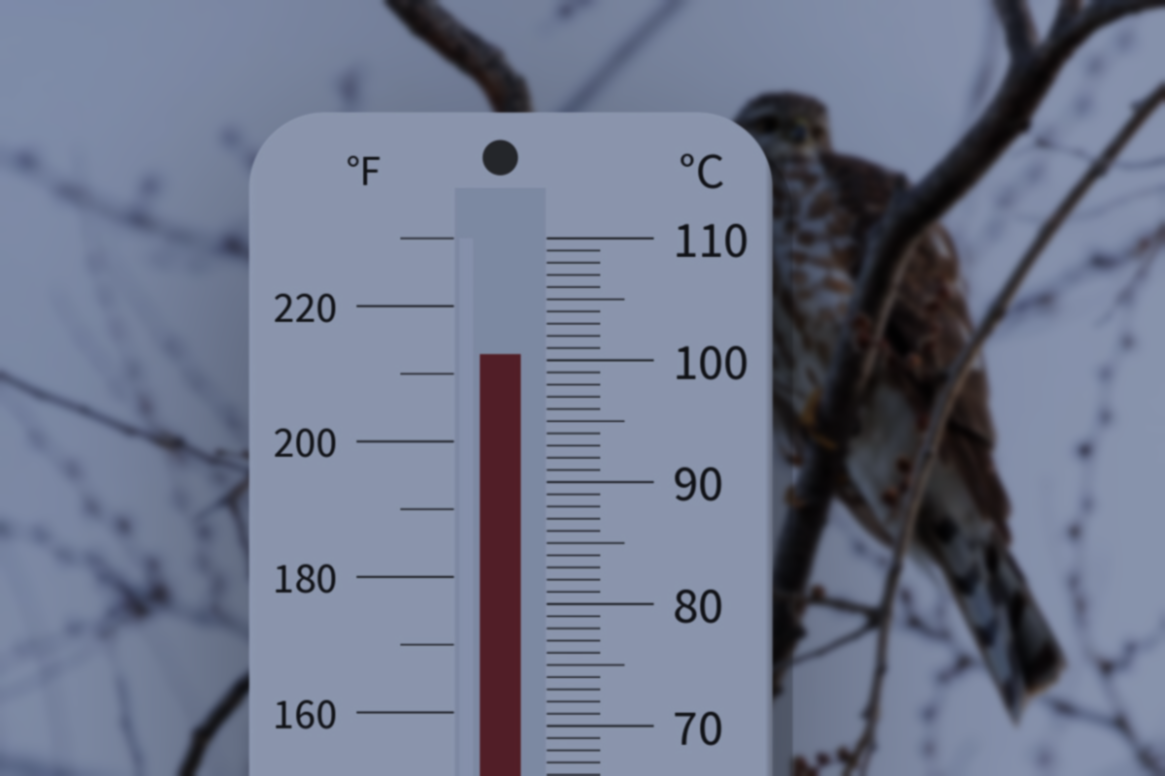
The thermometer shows 100.5 °C
